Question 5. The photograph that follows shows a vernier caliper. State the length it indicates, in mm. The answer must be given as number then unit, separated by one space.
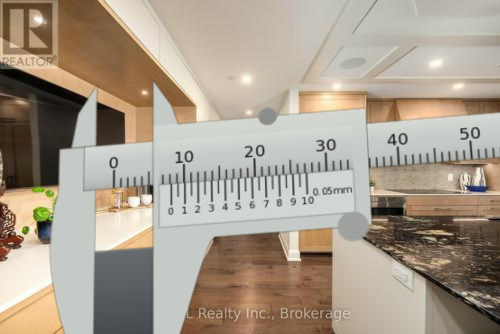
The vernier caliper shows 8.2 mm
